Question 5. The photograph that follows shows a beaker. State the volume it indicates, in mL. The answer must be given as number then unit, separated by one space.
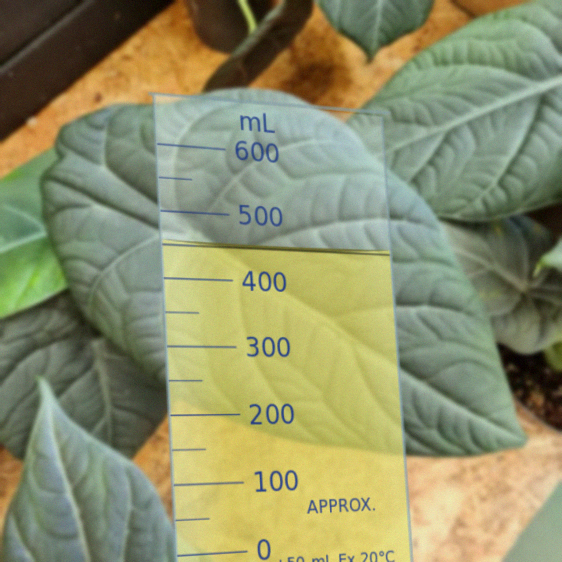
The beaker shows 450 mL
